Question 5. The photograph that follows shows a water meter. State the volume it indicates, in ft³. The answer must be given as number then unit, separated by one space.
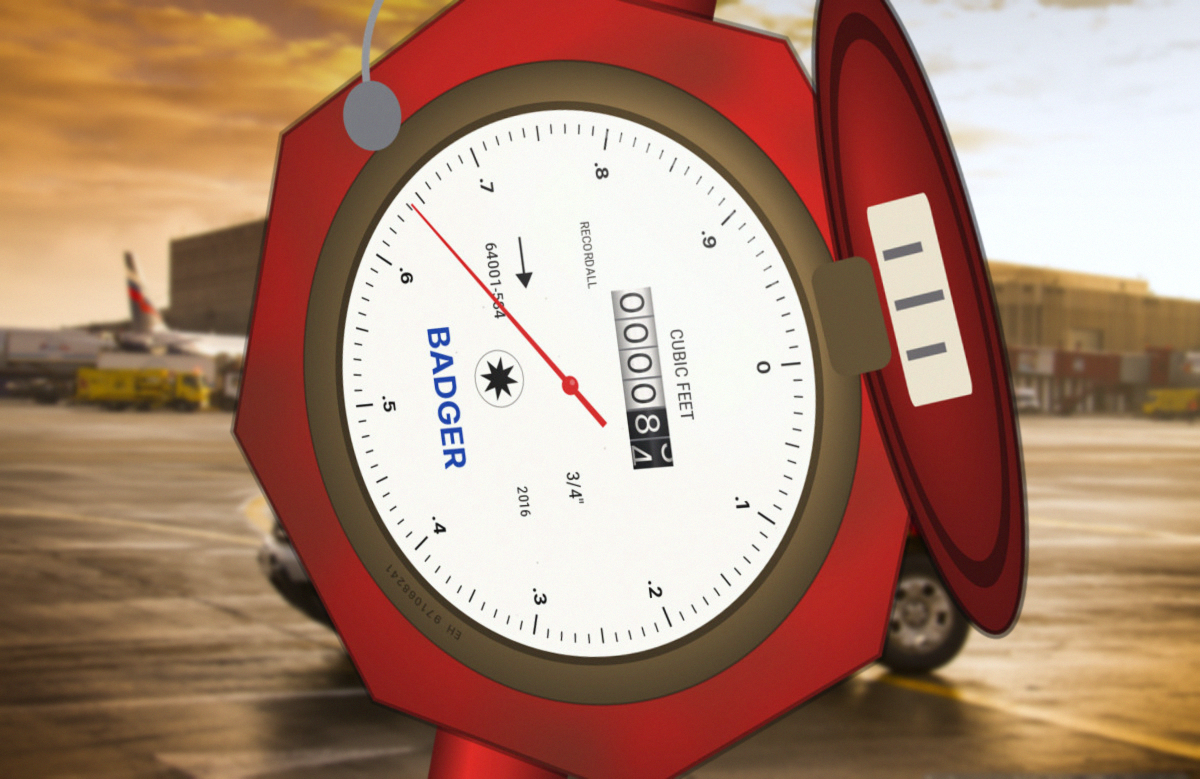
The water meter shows 83.64 ft³
